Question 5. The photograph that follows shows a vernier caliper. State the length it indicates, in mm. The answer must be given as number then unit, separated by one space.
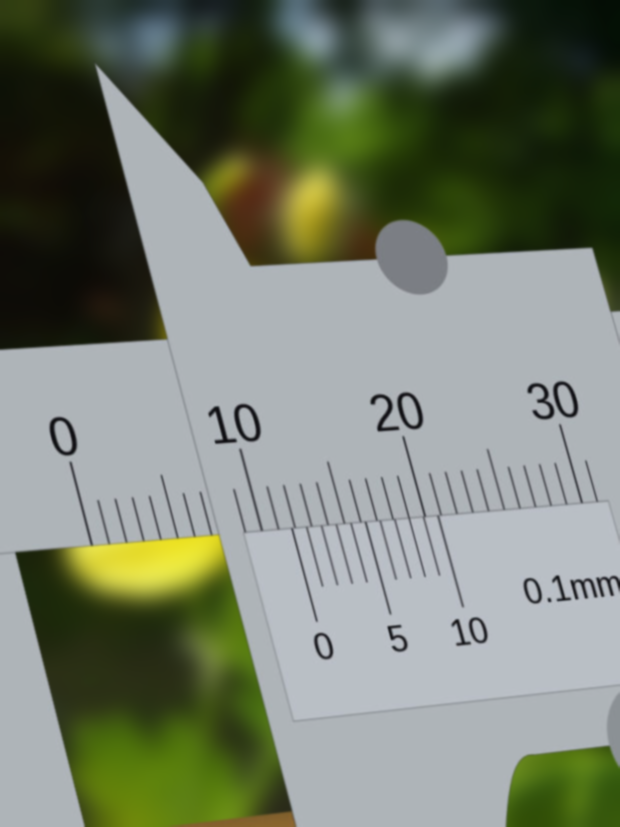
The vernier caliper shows 11.8 mm
